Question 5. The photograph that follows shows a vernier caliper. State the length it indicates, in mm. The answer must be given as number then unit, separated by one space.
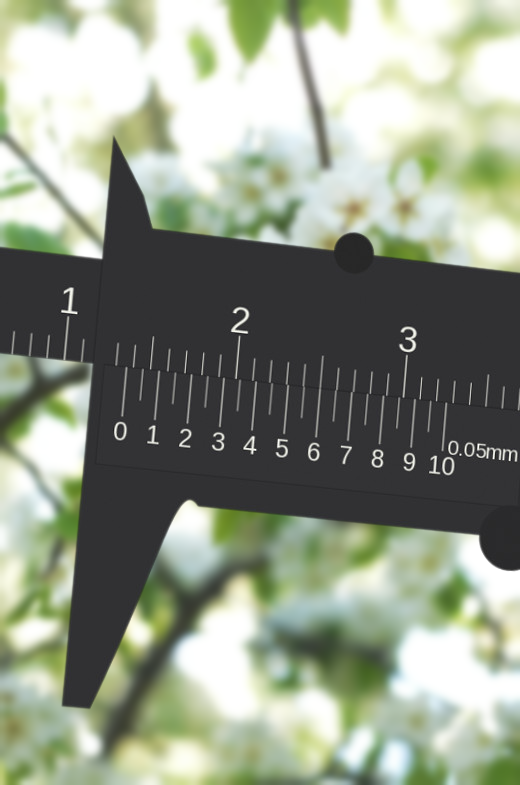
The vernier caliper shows 13.6 mm
